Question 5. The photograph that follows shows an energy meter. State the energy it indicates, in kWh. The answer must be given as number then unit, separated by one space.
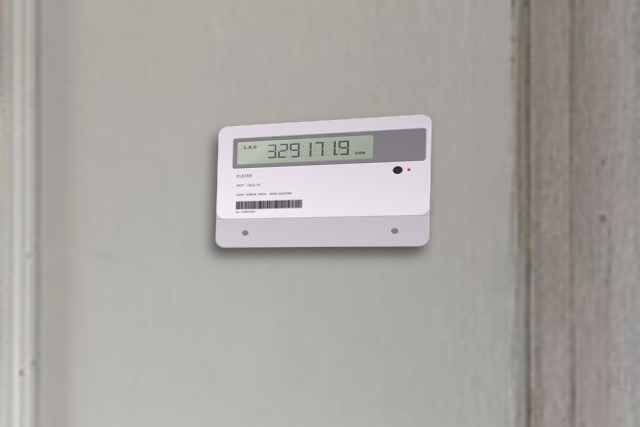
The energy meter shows 329171.9 kWh
